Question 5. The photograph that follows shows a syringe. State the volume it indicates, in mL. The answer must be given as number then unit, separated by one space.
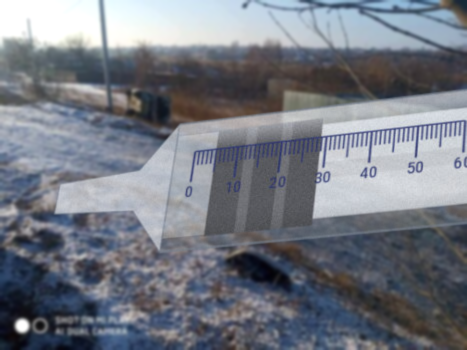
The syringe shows 5 mL
